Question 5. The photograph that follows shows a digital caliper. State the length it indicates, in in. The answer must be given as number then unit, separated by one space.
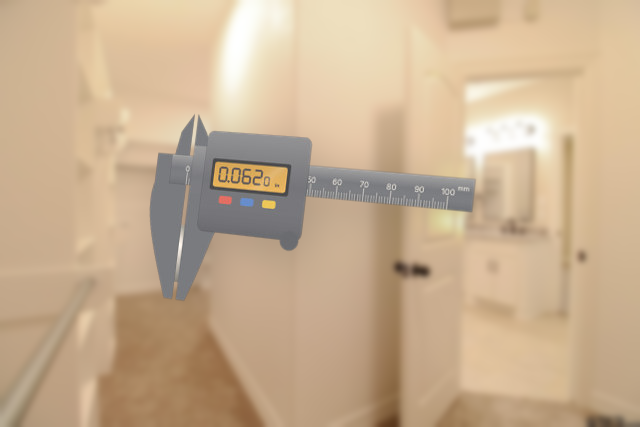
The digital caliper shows 0.0620 in
